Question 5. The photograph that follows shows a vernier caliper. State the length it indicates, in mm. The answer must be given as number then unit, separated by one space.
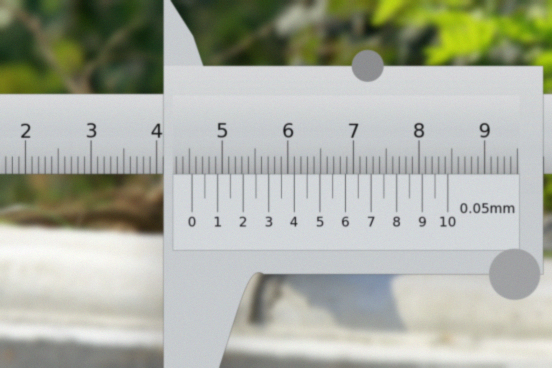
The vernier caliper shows 45.4 mm
